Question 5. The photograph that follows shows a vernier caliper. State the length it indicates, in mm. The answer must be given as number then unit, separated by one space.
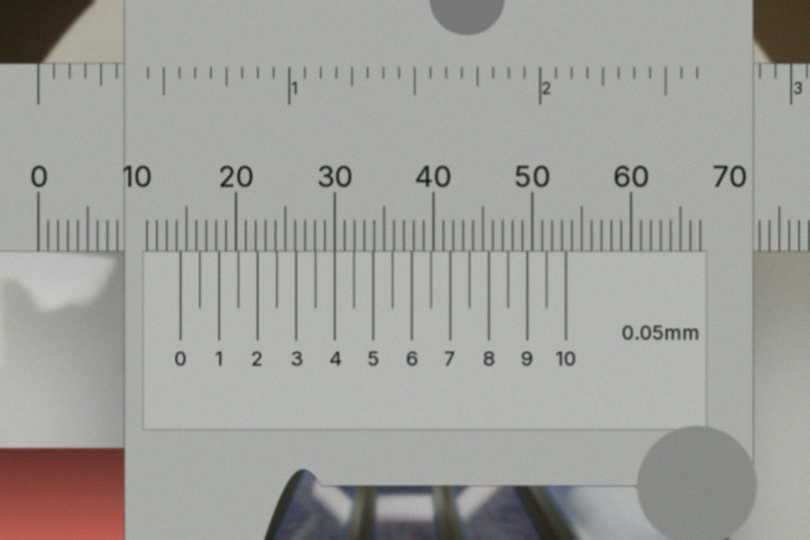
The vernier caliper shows 14.4 mm
